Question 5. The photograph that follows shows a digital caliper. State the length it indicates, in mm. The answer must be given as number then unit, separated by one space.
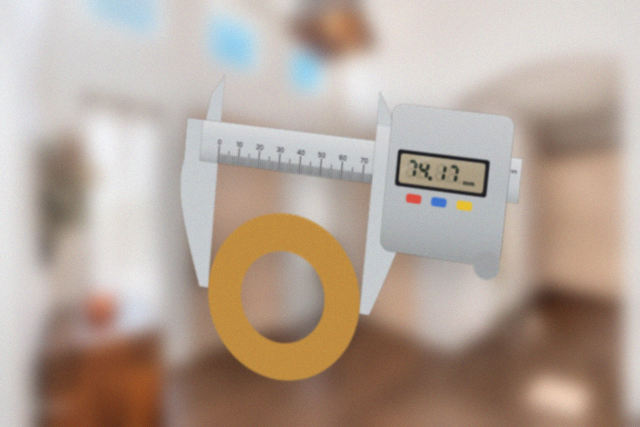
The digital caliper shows 74.17 mm
